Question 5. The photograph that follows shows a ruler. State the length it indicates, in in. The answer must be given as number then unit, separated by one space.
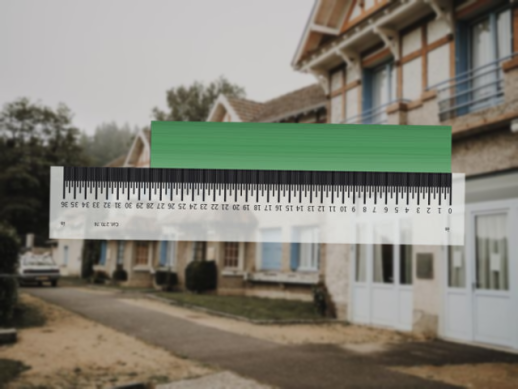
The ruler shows 28 in
